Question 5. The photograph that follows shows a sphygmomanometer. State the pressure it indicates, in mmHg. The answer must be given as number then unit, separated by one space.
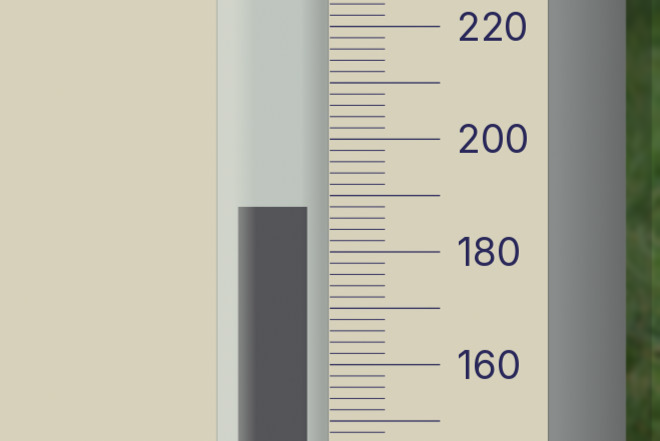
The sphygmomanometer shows 188 mmHg
